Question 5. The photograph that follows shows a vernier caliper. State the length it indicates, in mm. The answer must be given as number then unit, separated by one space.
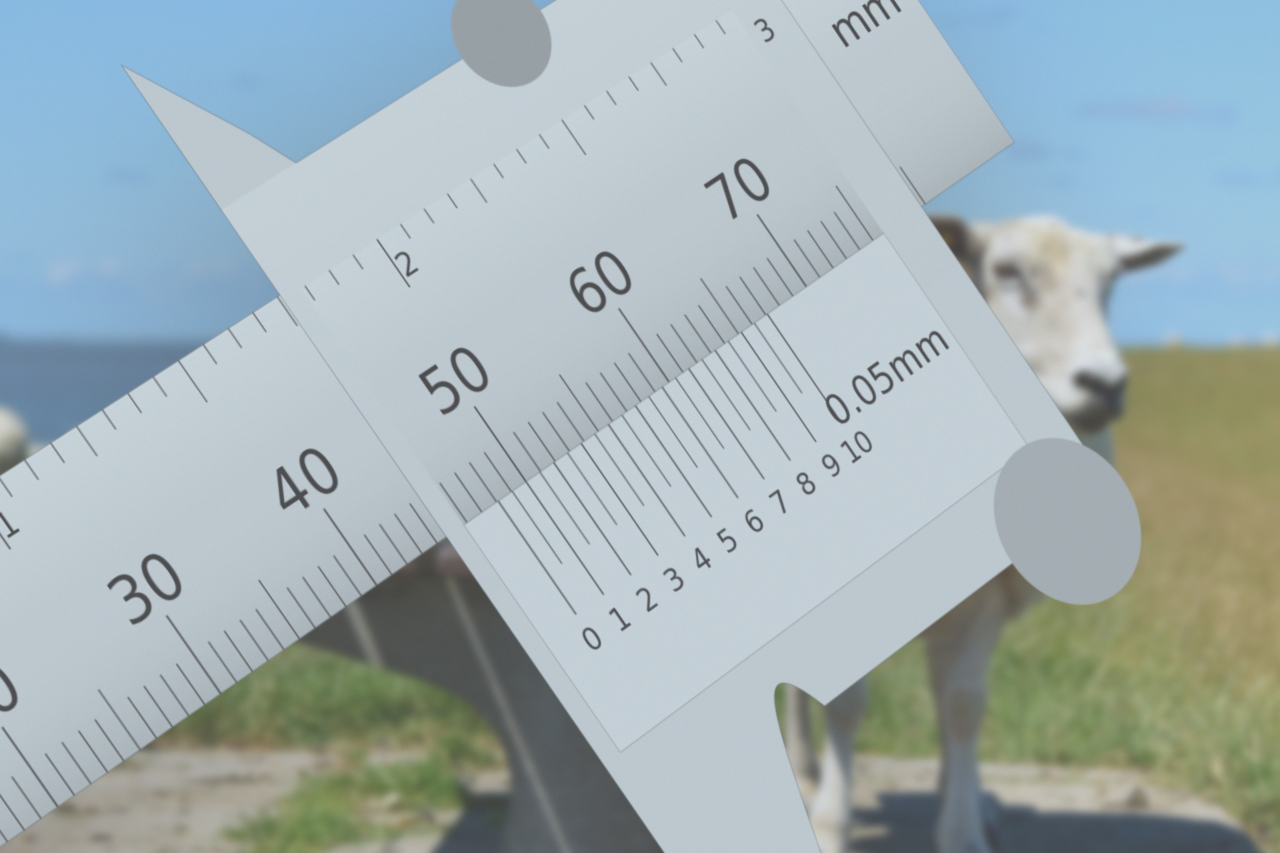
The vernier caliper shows 48.1 mm
